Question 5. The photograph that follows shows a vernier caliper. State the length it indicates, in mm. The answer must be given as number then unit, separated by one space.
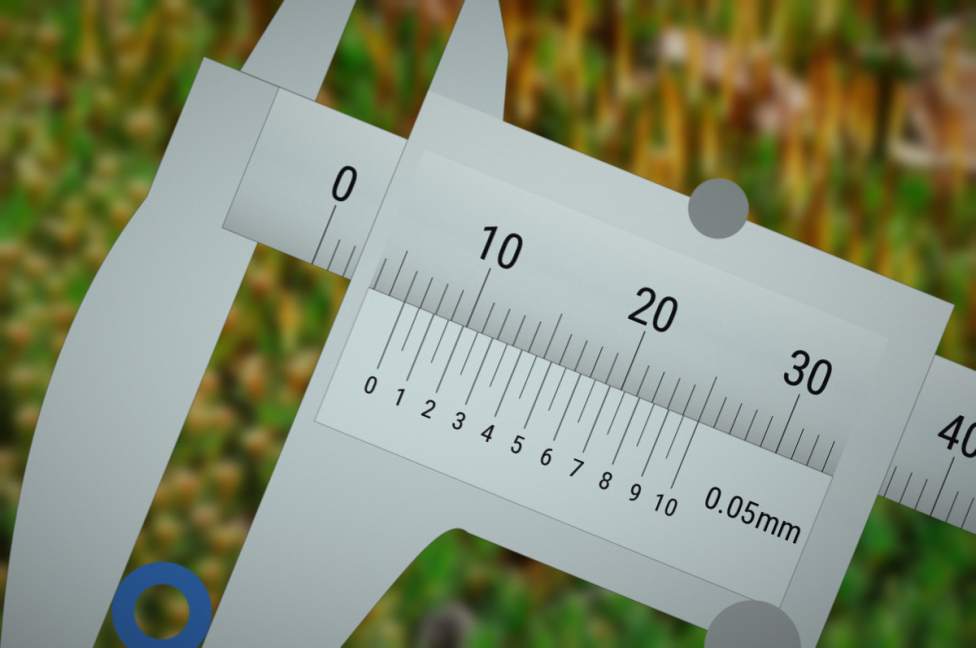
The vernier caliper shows 6.0 mm
